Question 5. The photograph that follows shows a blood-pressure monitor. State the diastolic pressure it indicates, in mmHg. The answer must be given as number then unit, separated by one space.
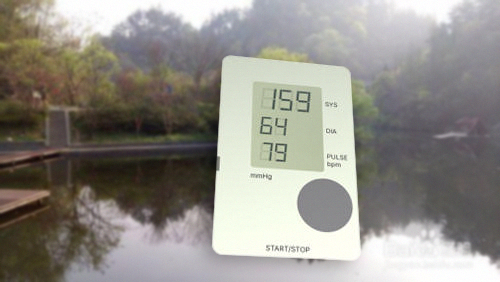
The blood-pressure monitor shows 64 mmHg
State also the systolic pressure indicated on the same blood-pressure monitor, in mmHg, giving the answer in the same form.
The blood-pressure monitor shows 159 mmHg
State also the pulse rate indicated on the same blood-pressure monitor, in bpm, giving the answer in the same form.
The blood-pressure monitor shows 79 bpm
